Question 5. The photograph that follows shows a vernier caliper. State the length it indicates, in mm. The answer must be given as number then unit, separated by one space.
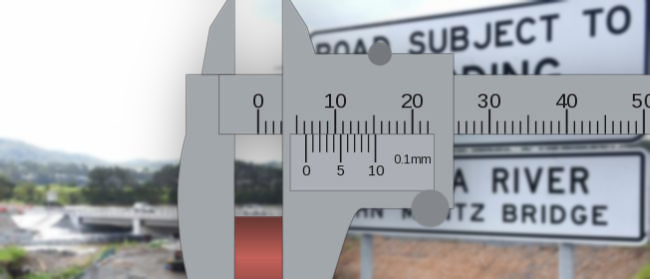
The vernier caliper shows 6.2 mm
